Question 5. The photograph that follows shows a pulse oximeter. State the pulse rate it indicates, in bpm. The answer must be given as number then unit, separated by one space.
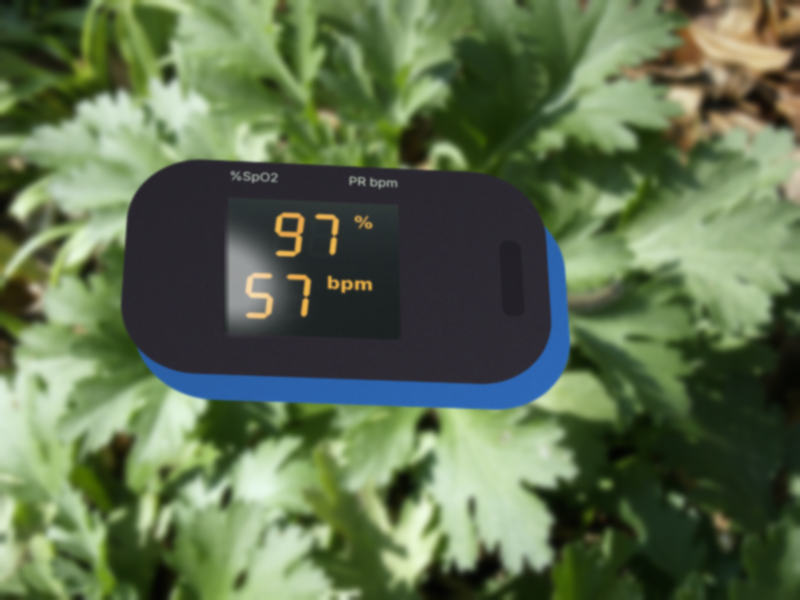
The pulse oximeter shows 57 bpm
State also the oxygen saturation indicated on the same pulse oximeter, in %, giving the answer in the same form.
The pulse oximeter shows 97 %
